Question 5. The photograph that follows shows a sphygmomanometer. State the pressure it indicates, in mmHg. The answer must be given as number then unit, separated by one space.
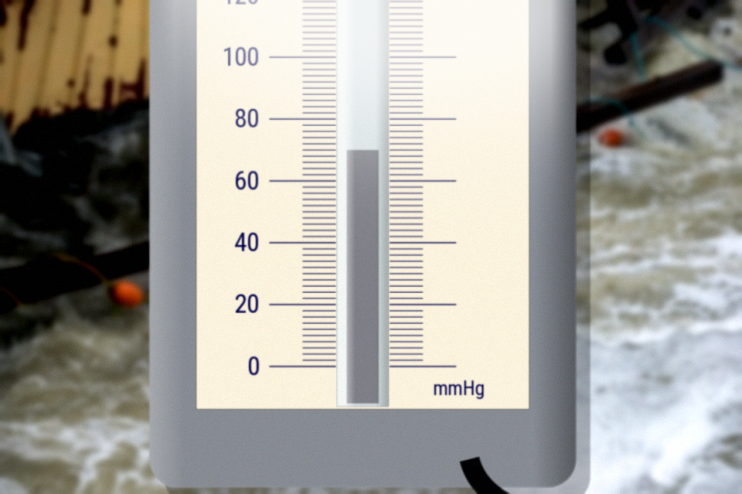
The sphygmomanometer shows 70 mmHg
